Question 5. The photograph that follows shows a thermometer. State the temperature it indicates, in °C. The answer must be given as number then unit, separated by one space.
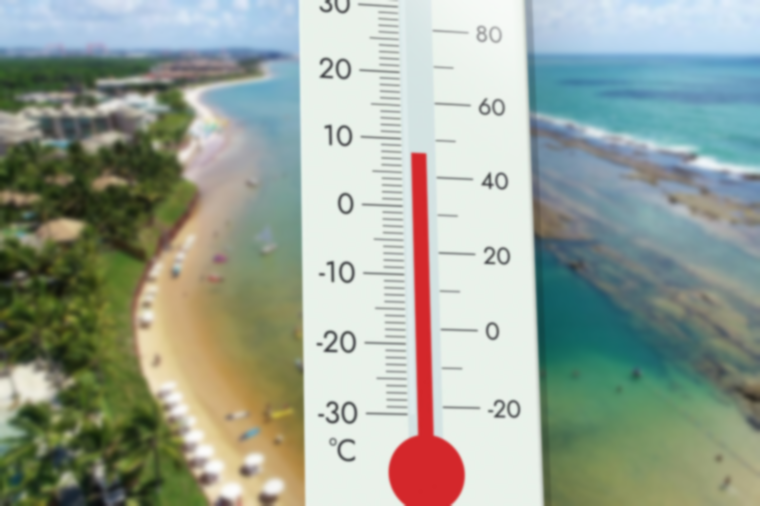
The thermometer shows 8 °C
